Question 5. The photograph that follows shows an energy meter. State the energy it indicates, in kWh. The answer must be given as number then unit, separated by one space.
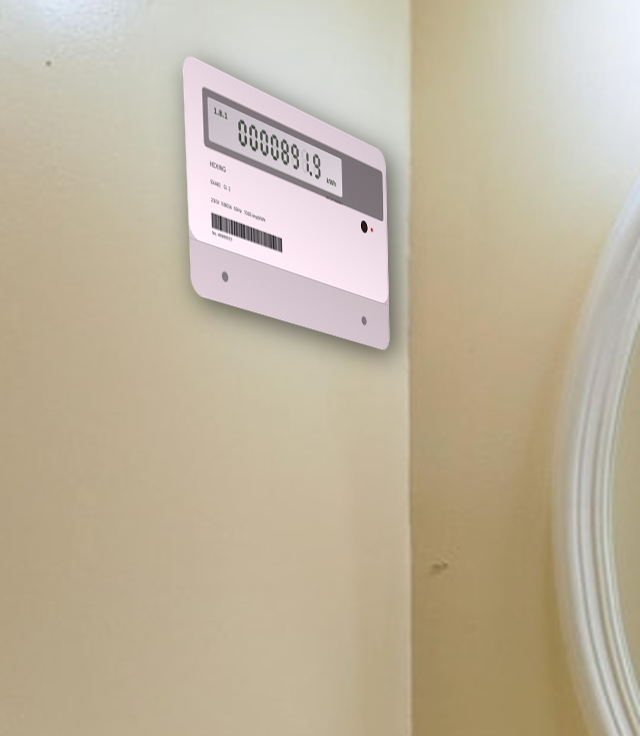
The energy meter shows 891.9 kWh
